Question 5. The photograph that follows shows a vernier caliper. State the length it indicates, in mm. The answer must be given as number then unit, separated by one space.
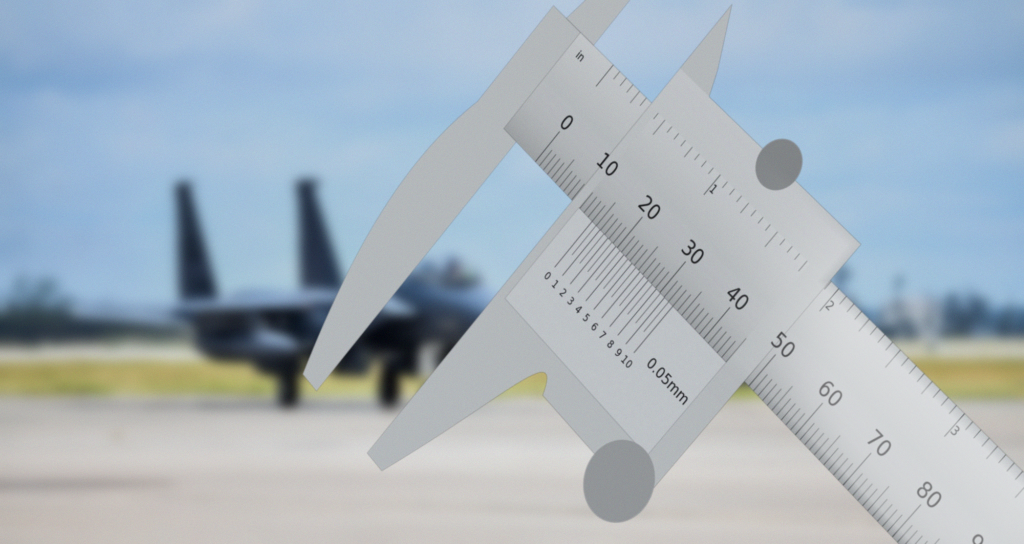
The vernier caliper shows 14.0 mm
